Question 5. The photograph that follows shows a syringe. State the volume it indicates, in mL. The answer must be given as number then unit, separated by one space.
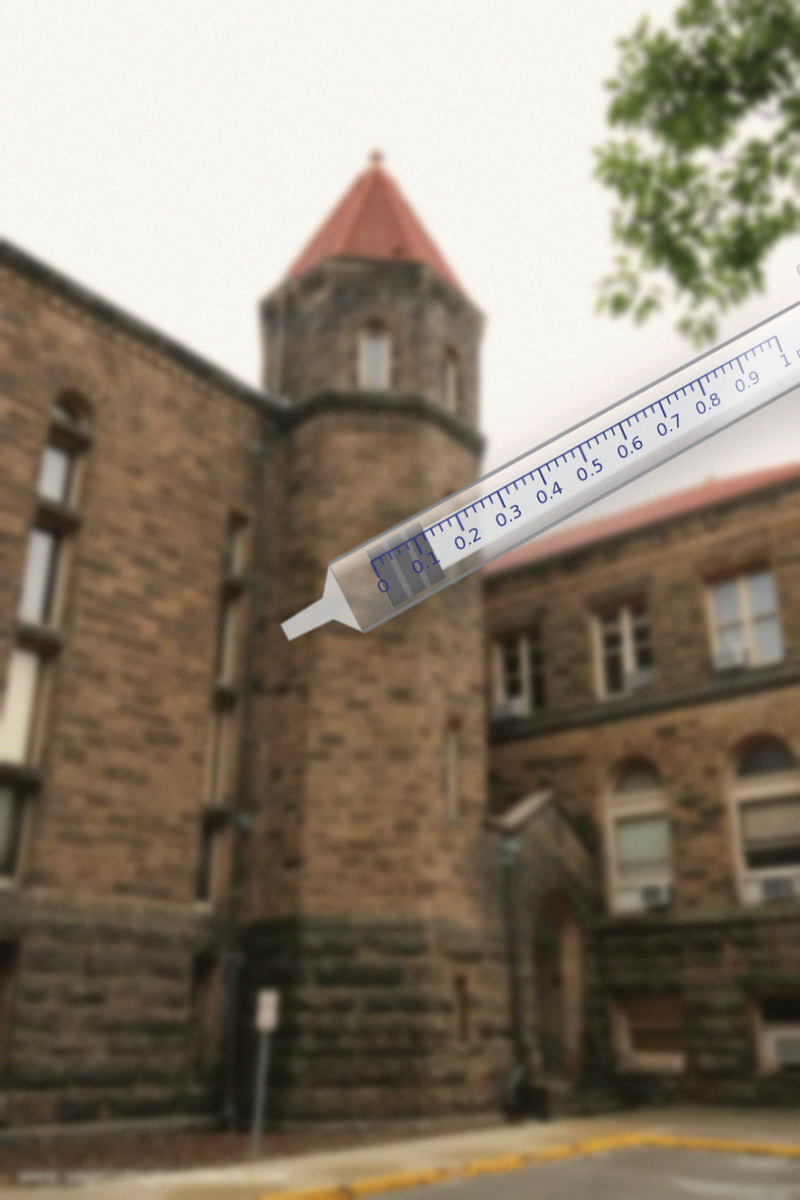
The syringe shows 0 mL
